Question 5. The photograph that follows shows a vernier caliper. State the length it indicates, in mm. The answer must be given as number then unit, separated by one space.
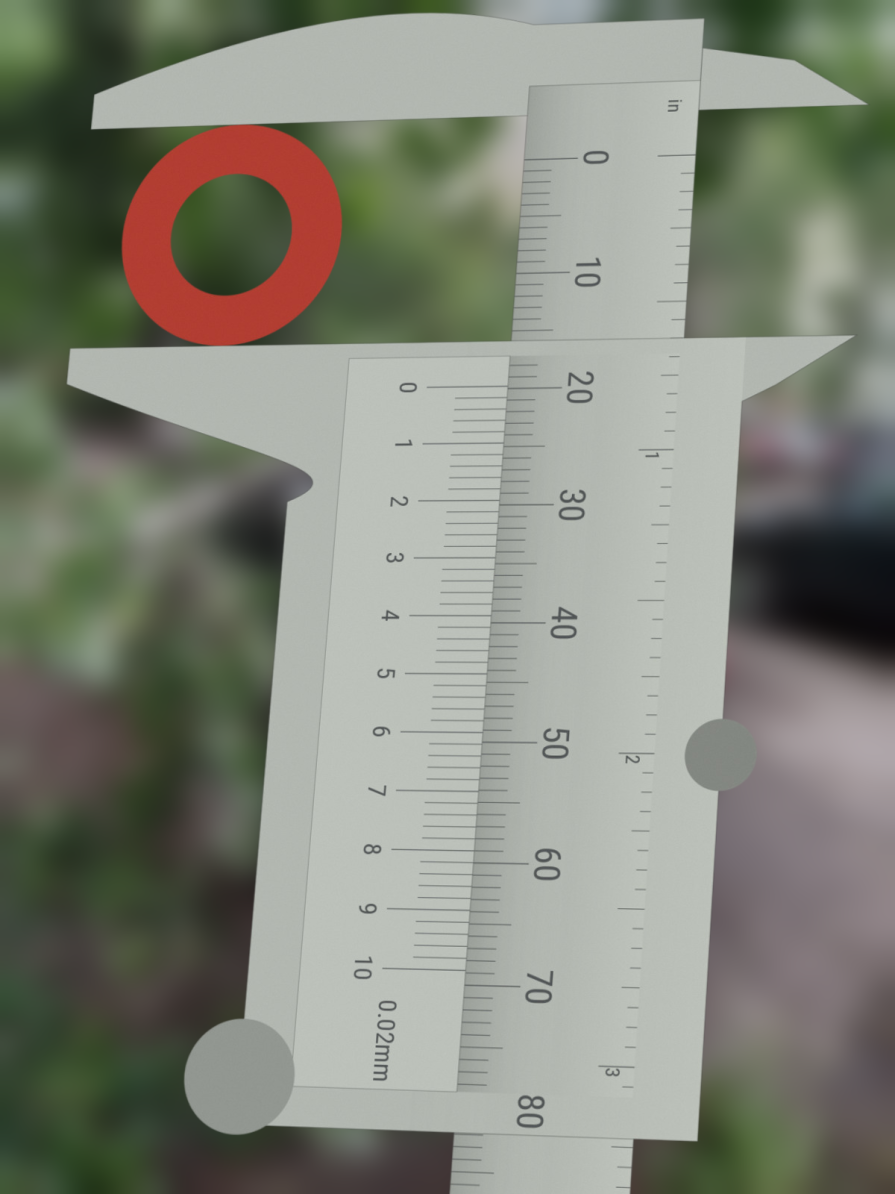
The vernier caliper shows 19.8 mm
